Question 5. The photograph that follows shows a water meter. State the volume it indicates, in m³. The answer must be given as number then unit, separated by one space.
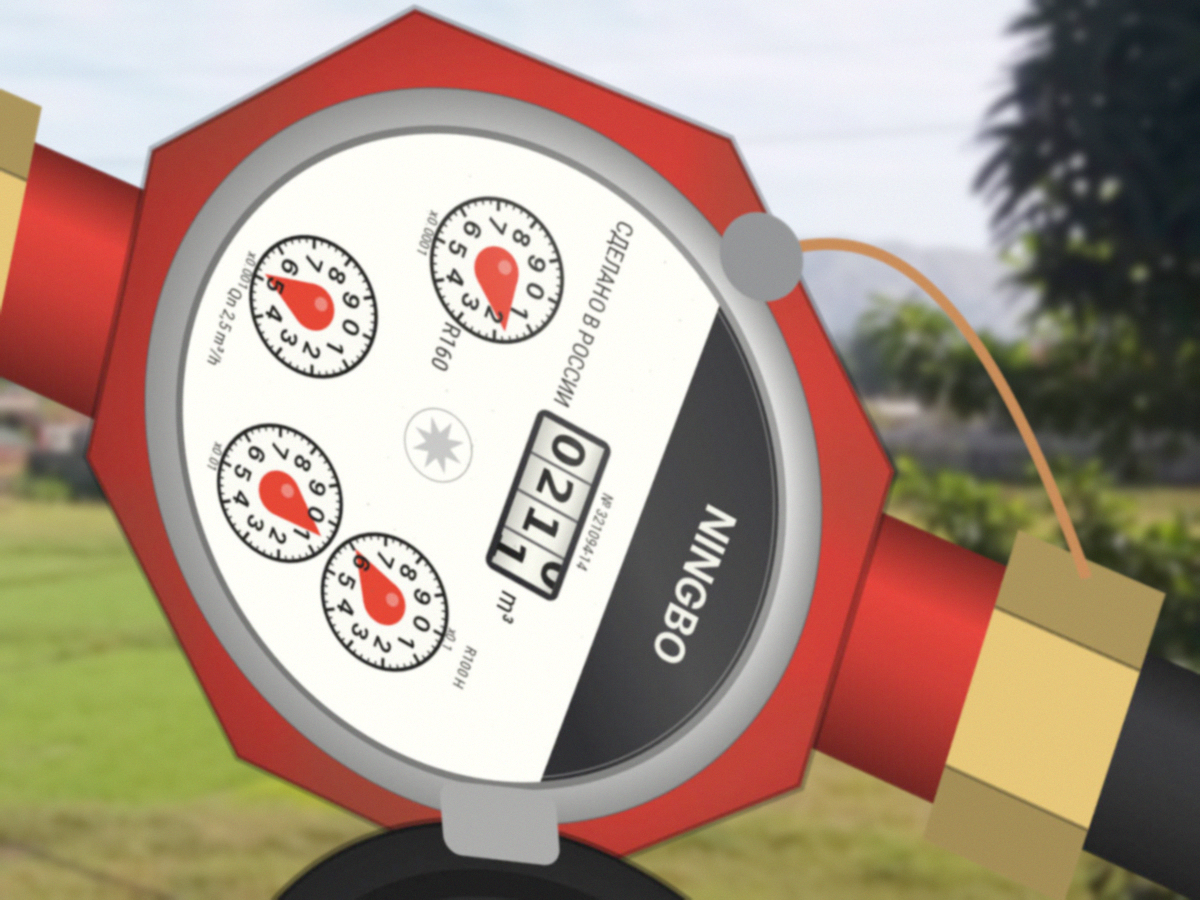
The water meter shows 210.6051 m³
